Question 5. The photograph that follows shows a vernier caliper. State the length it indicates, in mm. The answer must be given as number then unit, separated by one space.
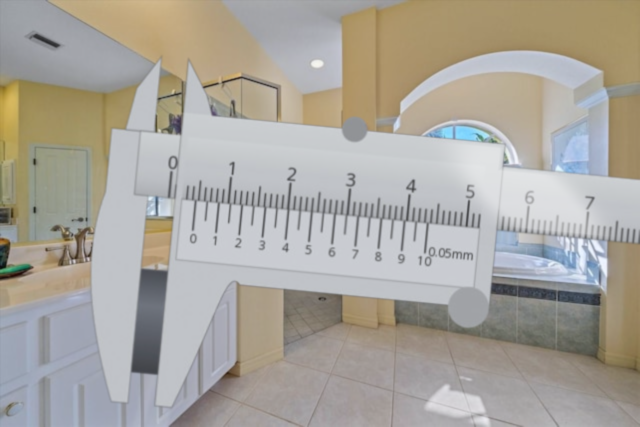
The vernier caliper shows 4.5 mm
